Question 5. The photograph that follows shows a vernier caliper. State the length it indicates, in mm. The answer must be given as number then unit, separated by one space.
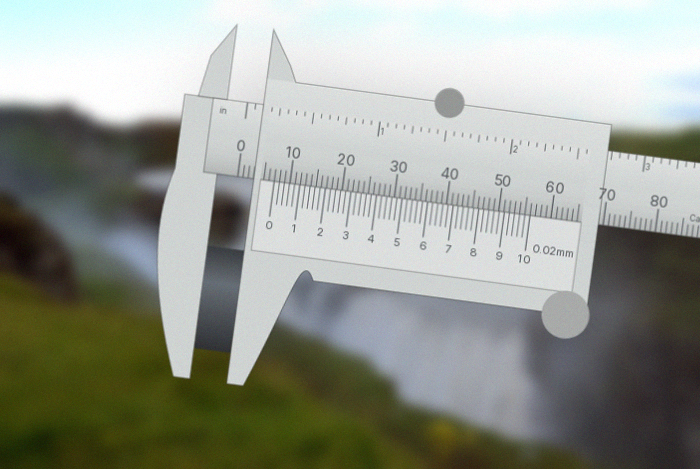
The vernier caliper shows 7.0 mm
